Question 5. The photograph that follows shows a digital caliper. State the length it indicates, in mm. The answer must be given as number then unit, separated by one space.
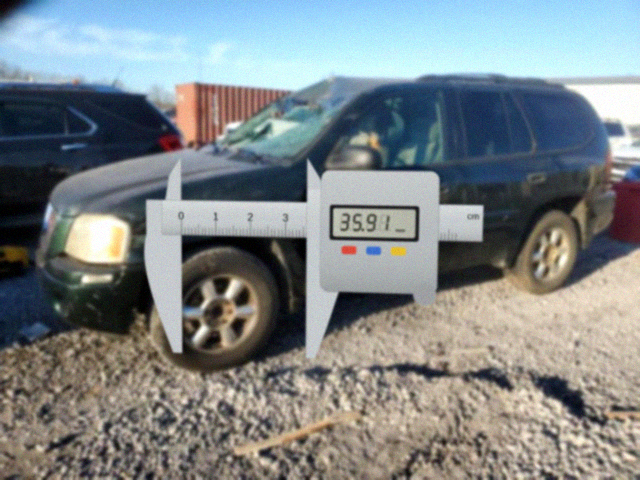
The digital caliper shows 35.91 mm
